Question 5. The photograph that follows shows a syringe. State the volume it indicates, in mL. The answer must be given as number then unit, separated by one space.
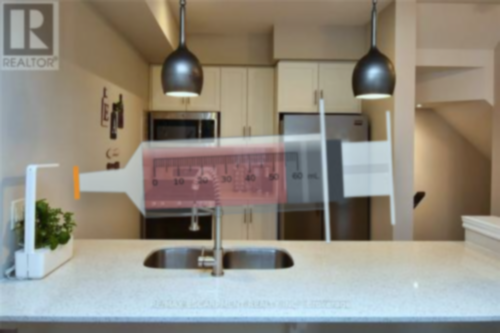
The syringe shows 55 mL
